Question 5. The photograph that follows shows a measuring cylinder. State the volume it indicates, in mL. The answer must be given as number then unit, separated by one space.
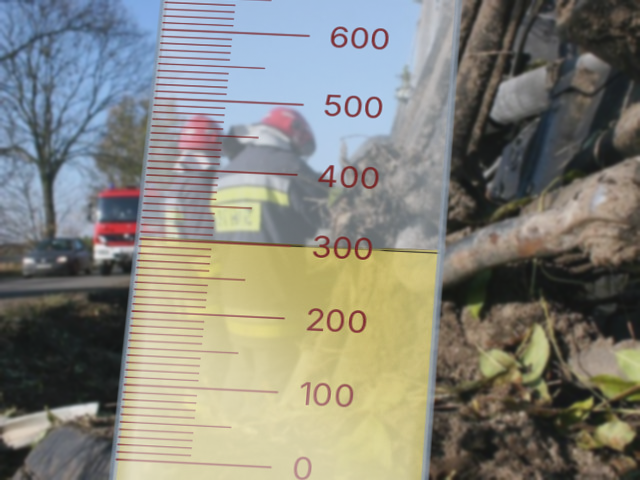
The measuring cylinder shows 300 mL
